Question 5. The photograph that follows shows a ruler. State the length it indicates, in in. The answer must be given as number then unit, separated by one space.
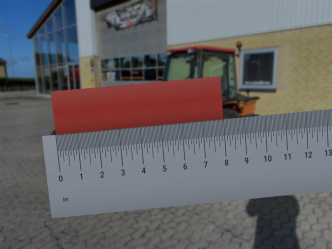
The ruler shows 8 in
